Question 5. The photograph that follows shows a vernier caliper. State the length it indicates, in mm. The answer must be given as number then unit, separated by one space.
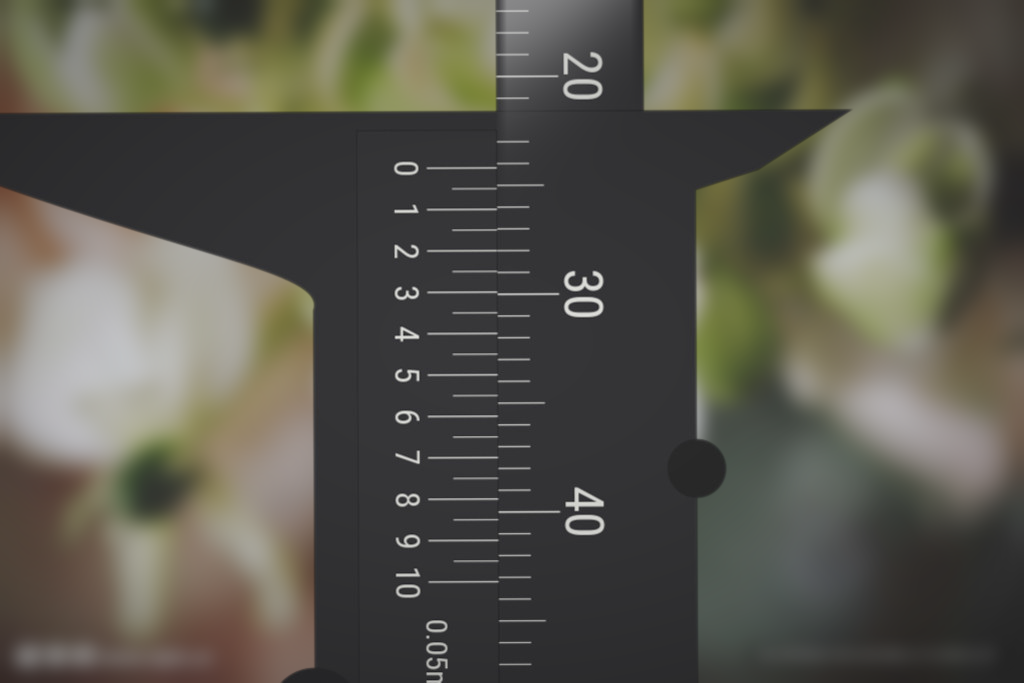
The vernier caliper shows 24.2 mm
